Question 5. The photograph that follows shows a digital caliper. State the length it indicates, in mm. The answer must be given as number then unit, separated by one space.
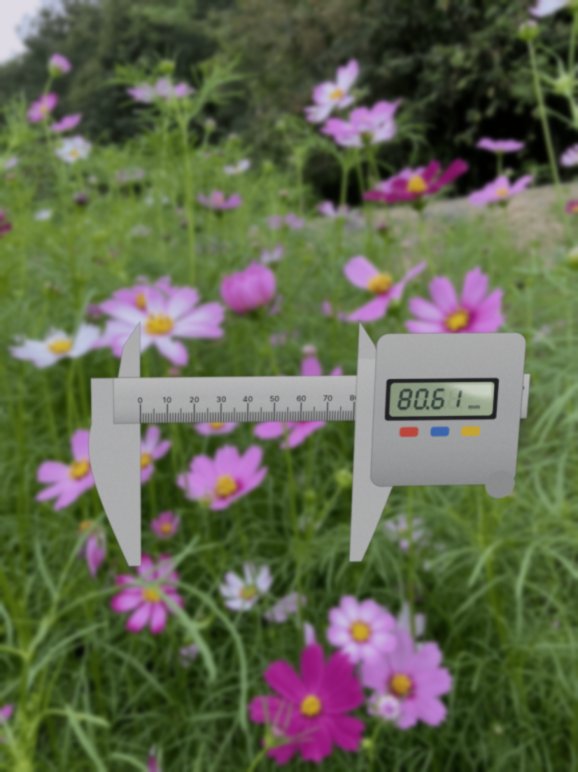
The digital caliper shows 80.61 mm
